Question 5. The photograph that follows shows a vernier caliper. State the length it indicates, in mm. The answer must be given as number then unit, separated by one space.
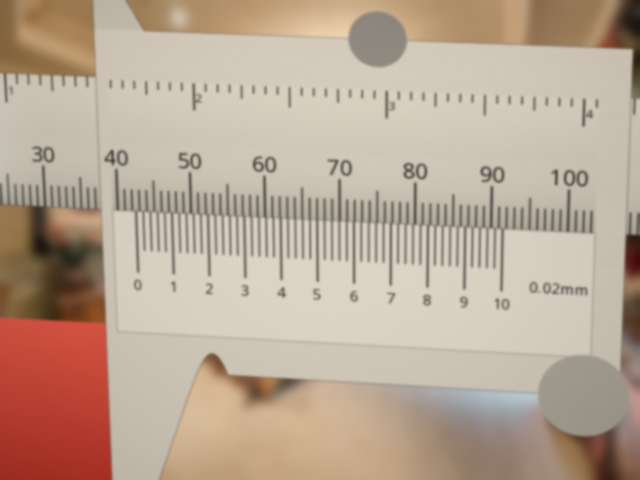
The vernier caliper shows 42.5 mm
